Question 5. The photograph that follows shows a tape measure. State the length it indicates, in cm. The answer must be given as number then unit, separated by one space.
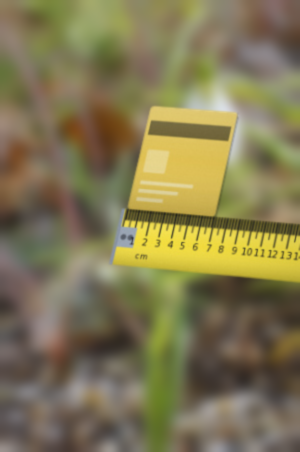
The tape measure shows 7 cm
